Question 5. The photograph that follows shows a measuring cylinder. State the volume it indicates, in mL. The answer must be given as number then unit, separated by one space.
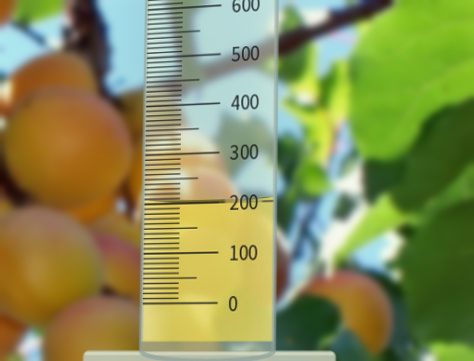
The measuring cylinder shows 200 mL
